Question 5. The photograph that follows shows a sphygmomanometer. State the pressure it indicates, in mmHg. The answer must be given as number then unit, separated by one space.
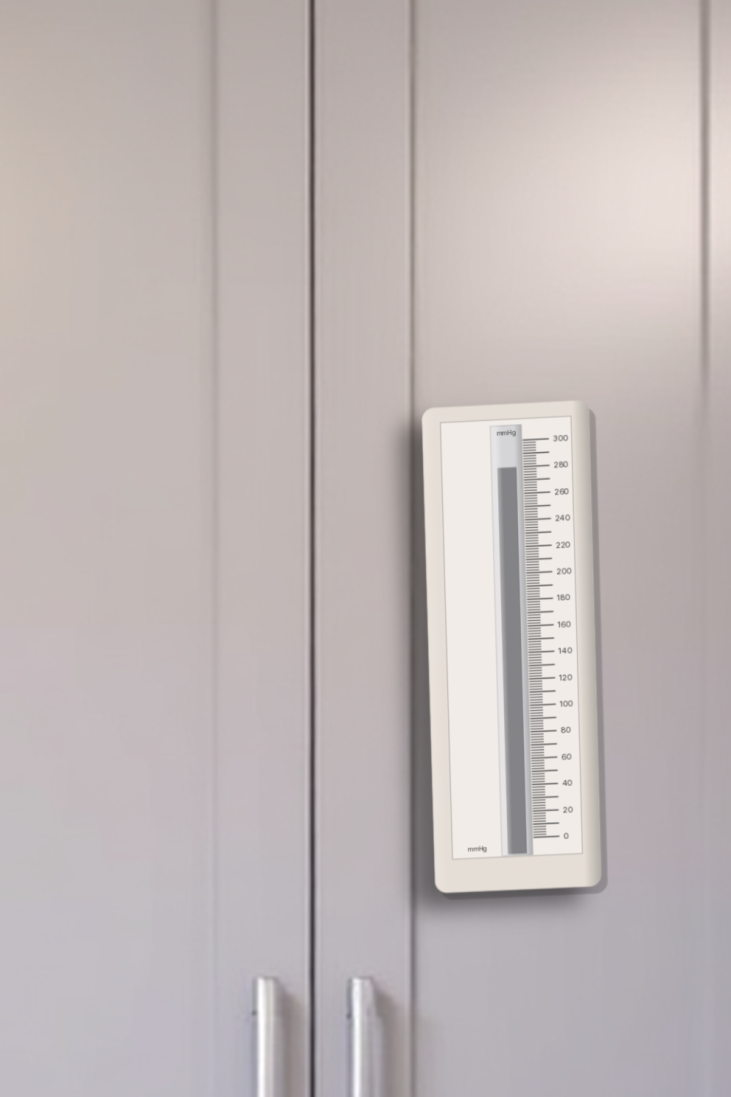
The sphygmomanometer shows 280 mmHg
